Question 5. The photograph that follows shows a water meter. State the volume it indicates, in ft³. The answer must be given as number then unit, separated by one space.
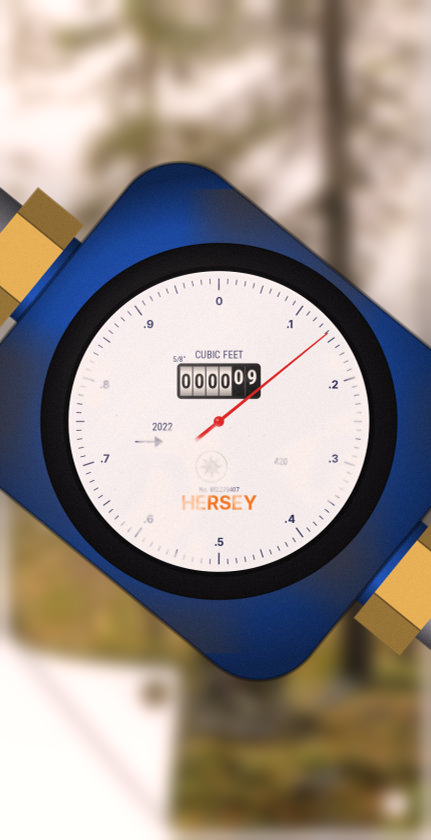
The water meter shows 9.14 ft³
